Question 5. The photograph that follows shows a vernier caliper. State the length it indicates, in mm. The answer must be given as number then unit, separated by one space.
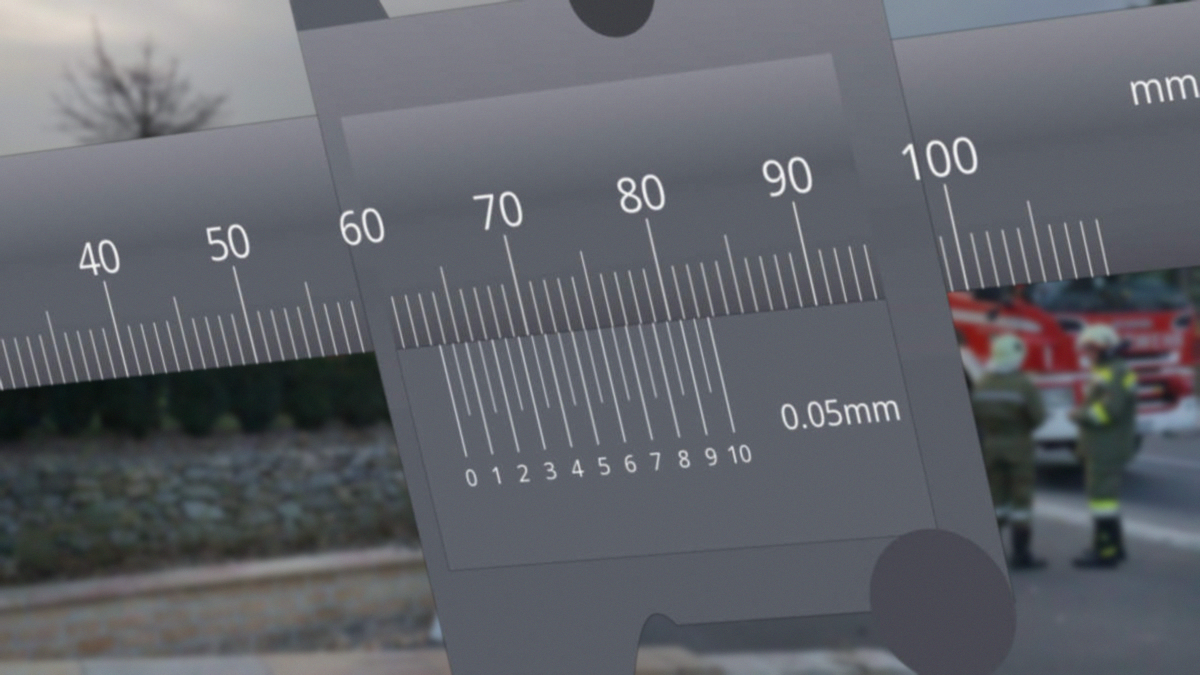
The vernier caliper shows 63.6 mm
